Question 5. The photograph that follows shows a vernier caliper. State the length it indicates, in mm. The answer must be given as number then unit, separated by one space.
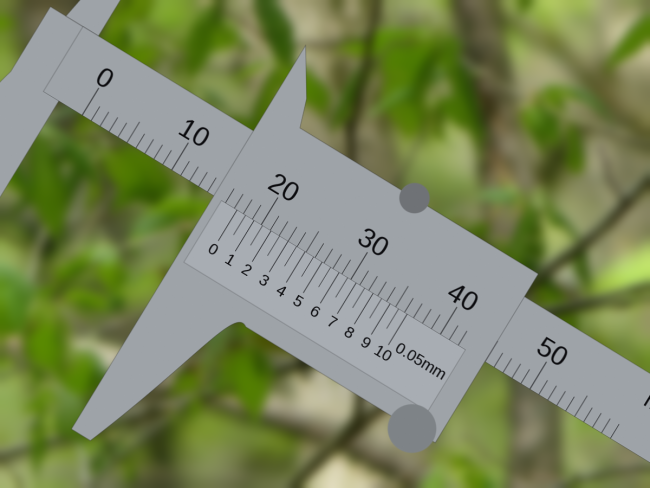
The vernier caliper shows 17.3 mm
